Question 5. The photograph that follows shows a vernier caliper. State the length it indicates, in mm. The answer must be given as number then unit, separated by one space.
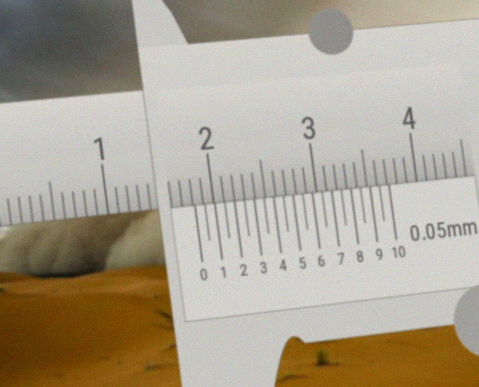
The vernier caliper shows 18.2 mm
